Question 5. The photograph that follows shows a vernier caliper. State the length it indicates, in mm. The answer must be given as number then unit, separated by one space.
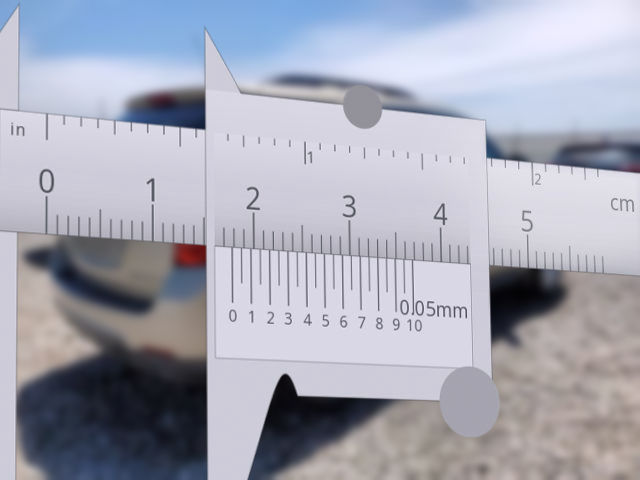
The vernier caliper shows 17.8 mm
